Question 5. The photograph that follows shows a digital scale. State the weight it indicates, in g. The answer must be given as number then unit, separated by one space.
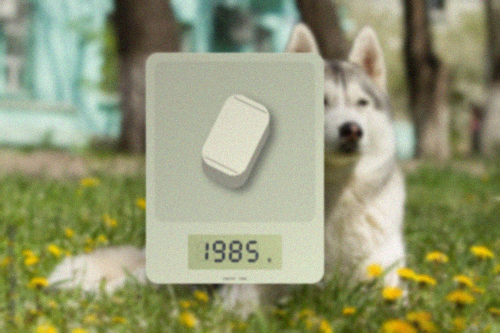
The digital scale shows 1985 g
